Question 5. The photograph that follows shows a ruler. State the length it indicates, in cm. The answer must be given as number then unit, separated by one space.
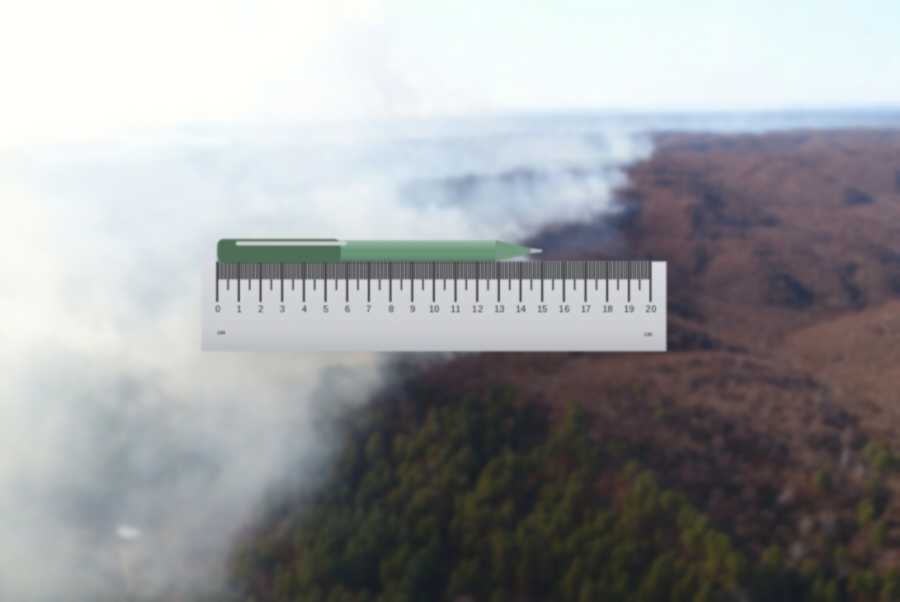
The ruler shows 15 cm
